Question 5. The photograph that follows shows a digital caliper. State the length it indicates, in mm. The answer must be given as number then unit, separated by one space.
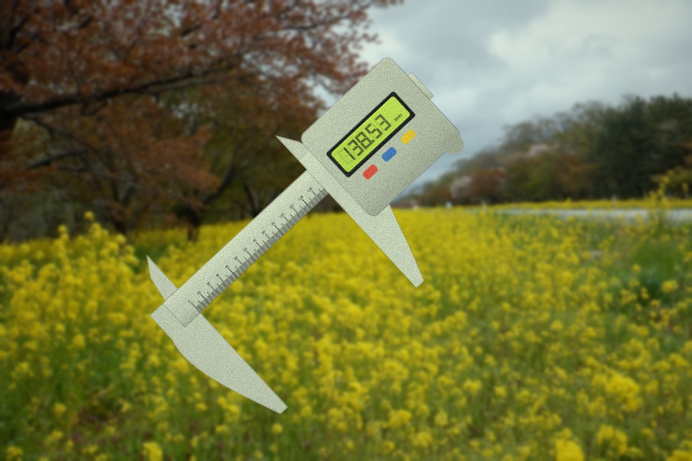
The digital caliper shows 138.53 mm
